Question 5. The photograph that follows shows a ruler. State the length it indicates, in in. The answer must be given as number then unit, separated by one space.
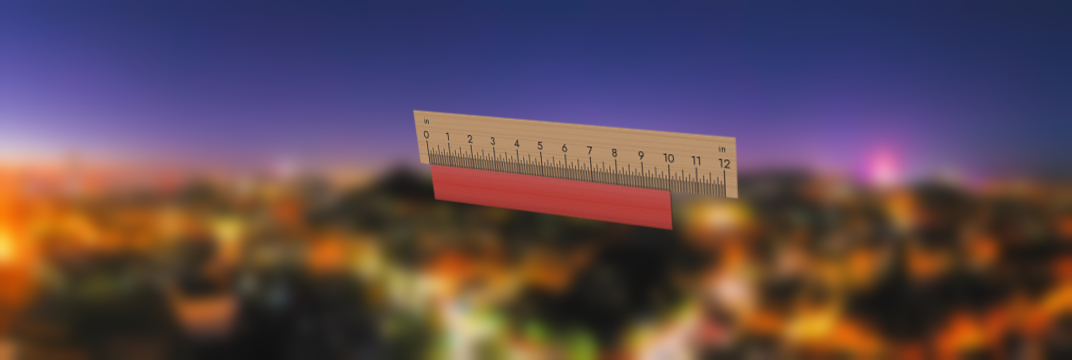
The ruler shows 10 in
